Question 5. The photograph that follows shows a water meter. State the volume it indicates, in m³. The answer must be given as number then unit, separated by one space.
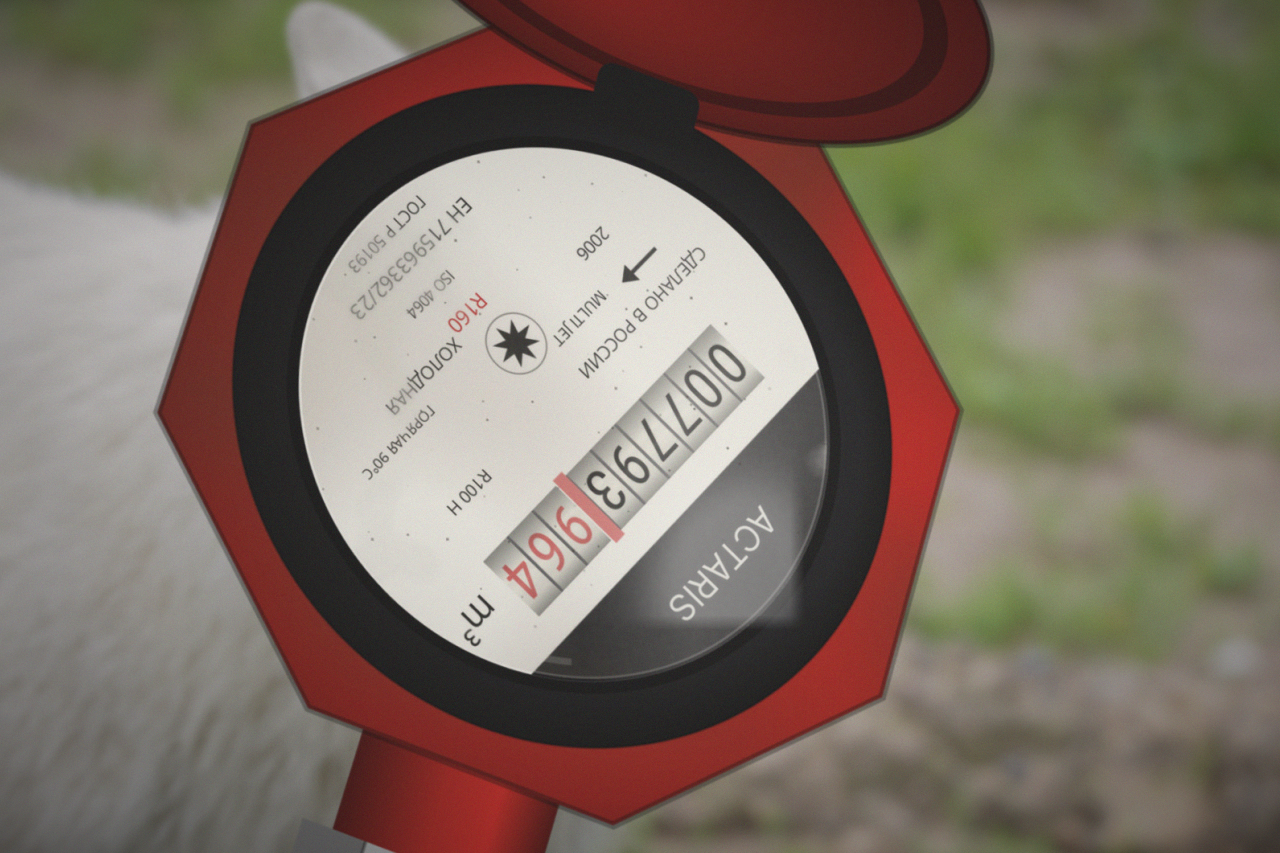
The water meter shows 7793.964 m³
